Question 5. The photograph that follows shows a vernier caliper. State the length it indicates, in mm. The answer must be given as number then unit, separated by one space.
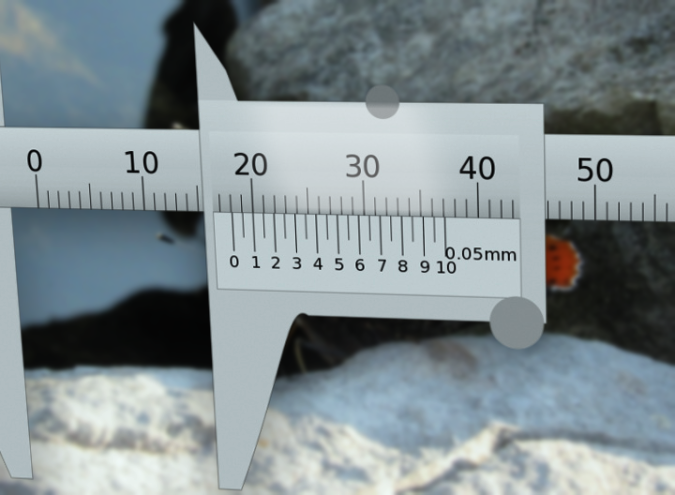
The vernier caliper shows 18.1 mm
